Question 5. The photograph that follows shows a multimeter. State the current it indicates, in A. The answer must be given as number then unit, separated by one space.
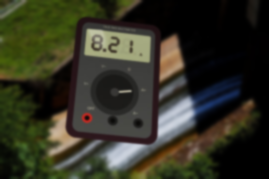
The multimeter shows 8.21 A
